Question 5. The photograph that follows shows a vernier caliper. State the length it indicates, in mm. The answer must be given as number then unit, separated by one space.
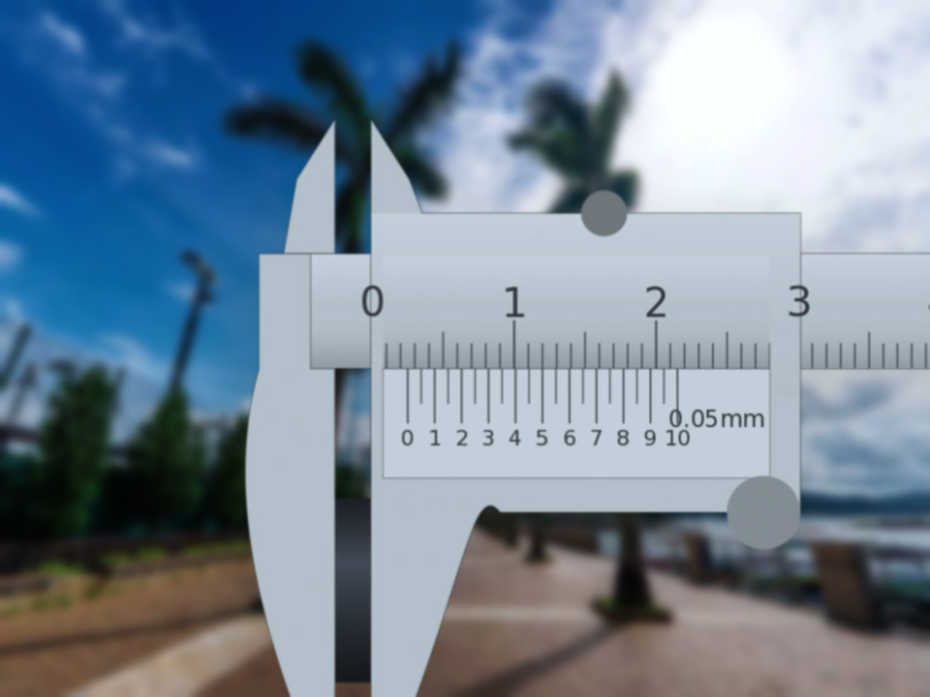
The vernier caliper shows 2.5 mm
